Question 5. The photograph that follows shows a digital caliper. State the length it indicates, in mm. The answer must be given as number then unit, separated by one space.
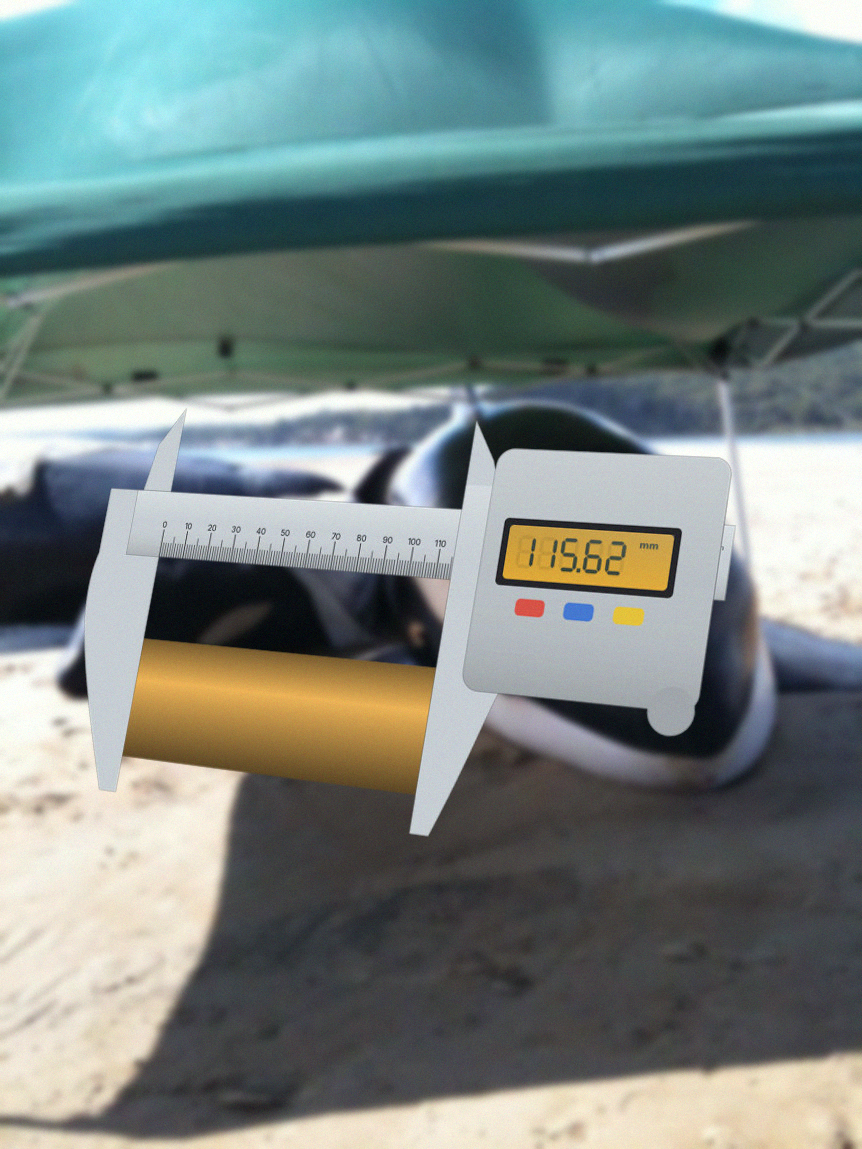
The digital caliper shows 115.62 mm
